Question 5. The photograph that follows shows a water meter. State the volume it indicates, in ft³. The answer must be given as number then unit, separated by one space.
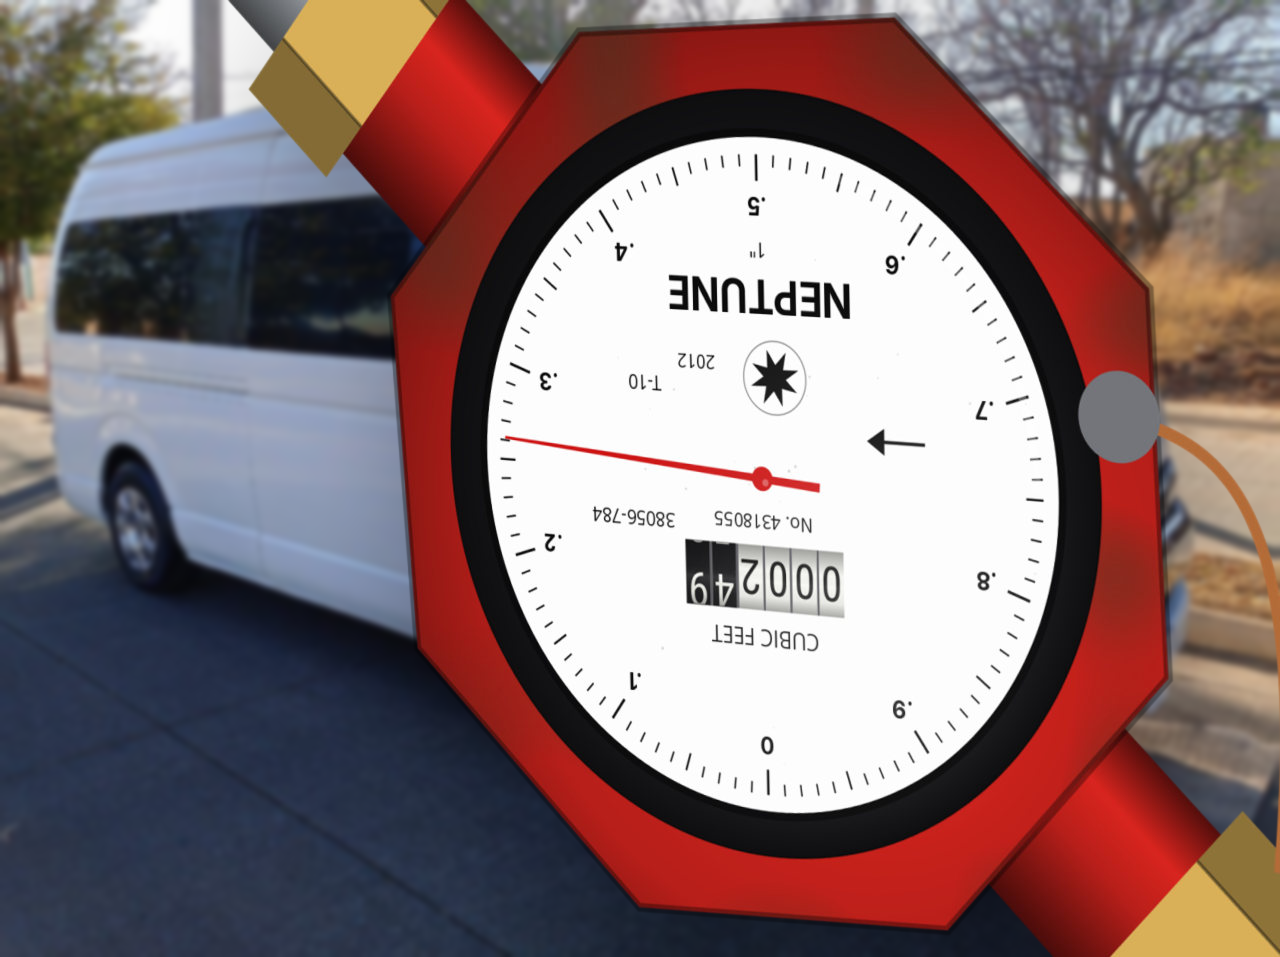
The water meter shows 249.26 ft³
